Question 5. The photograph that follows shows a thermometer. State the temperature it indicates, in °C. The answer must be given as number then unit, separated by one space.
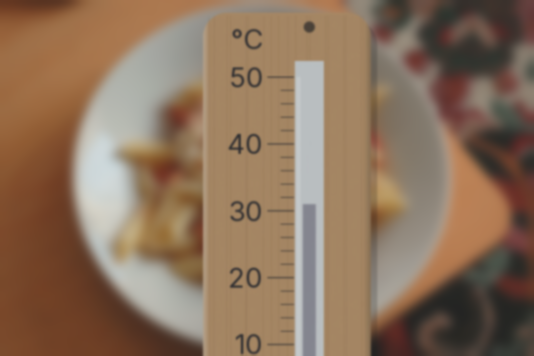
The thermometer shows 31 °C
